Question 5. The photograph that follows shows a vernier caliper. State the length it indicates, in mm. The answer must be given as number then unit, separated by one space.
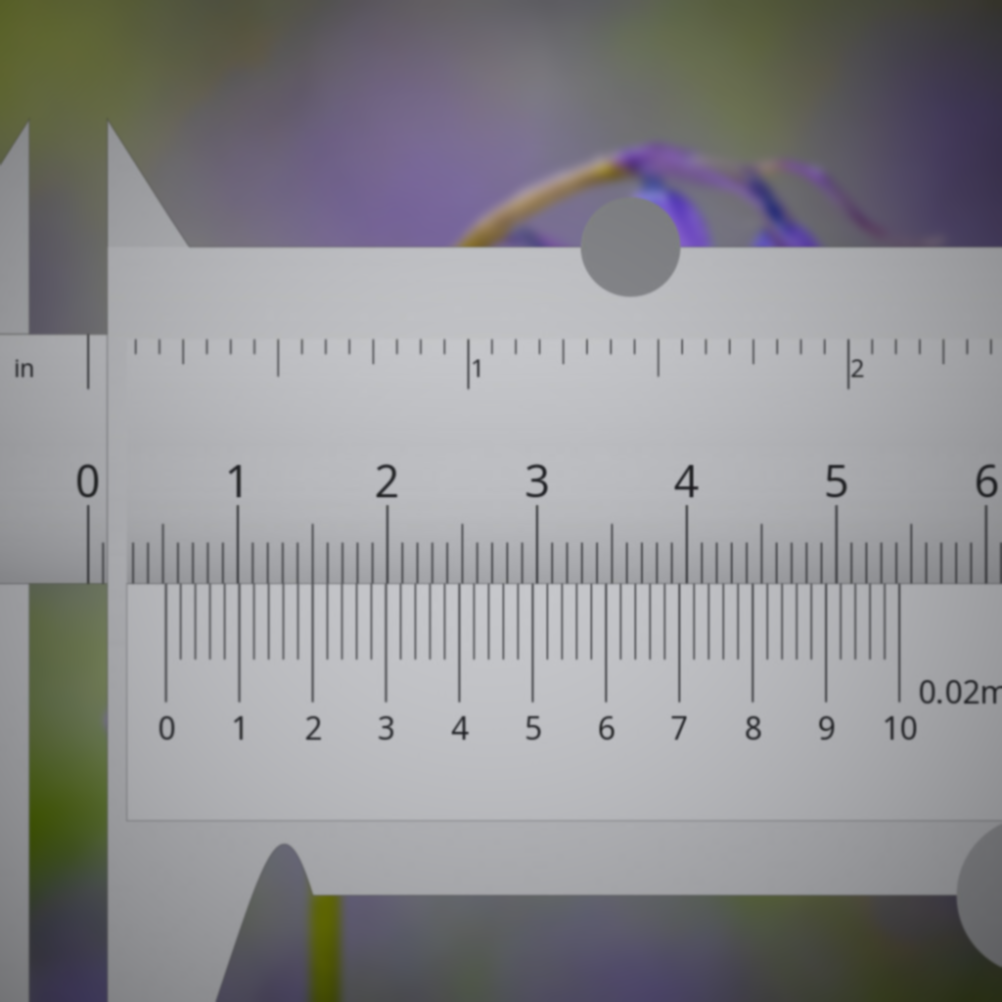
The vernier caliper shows 5.2 mm
